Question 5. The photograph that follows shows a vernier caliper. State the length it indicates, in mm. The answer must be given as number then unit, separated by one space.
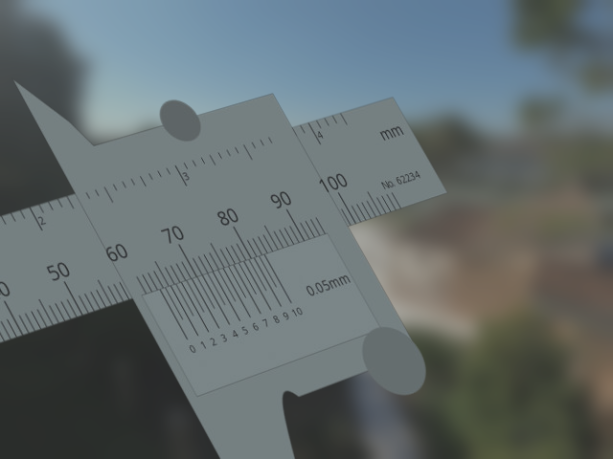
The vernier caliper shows 63.4 mm
